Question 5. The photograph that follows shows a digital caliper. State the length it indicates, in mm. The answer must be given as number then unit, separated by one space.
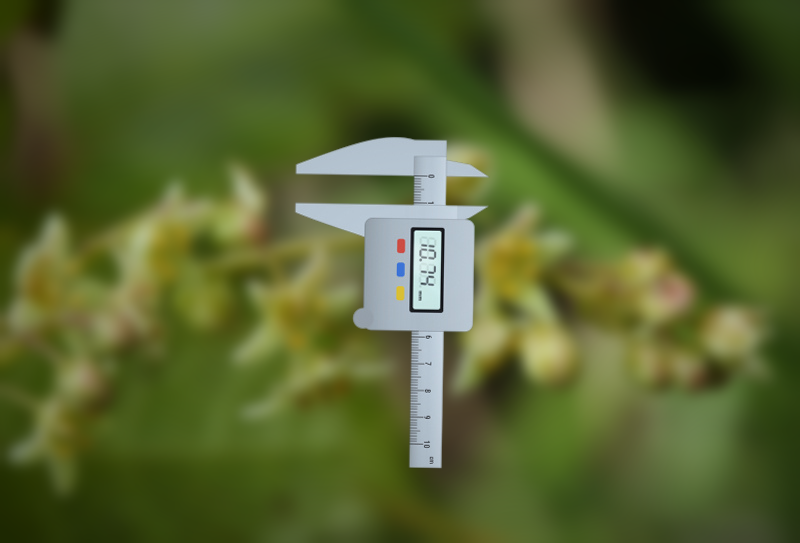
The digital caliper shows 10.74 mm
